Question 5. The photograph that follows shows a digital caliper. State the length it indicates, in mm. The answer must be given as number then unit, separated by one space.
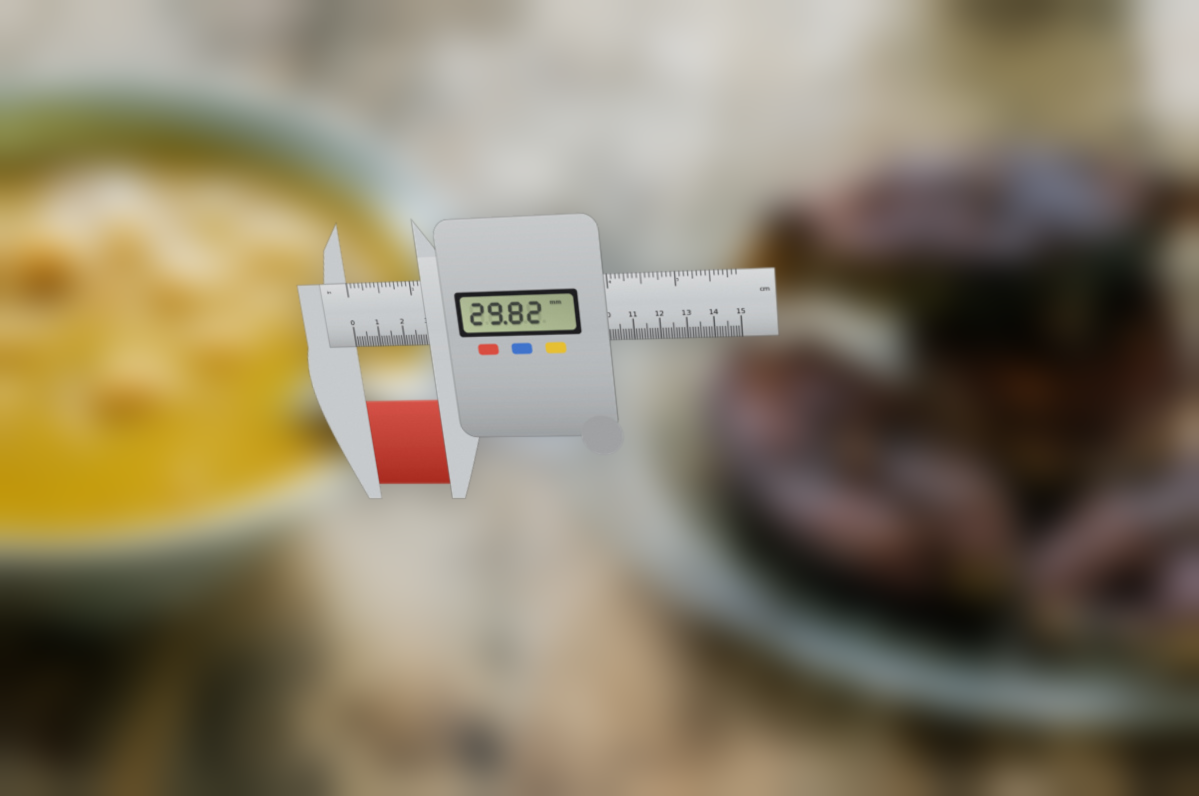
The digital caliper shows 29.82 mm
